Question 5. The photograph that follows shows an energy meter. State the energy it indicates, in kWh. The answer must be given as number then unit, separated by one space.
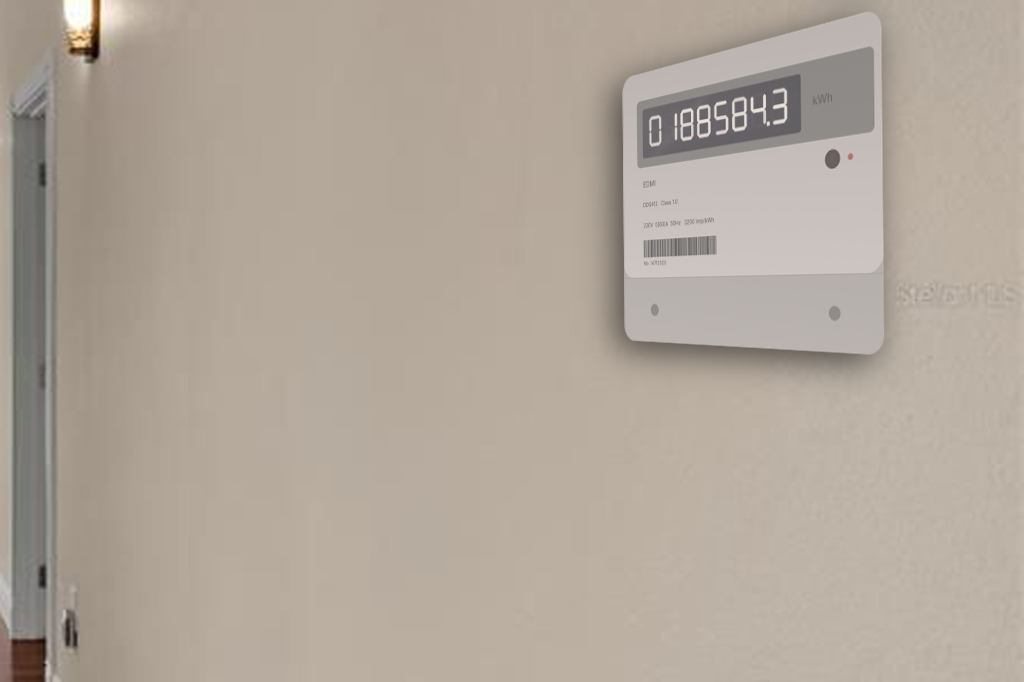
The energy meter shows 188584.3 kWh
